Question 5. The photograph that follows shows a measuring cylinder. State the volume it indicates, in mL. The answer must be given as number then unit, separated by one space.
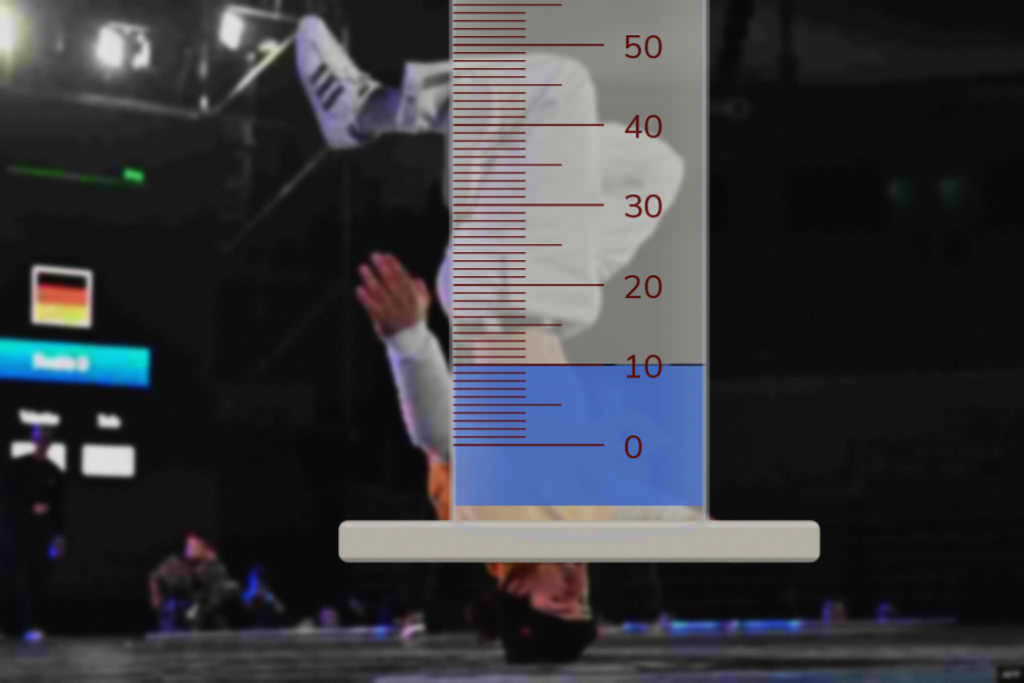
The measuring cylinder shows 10 mL
